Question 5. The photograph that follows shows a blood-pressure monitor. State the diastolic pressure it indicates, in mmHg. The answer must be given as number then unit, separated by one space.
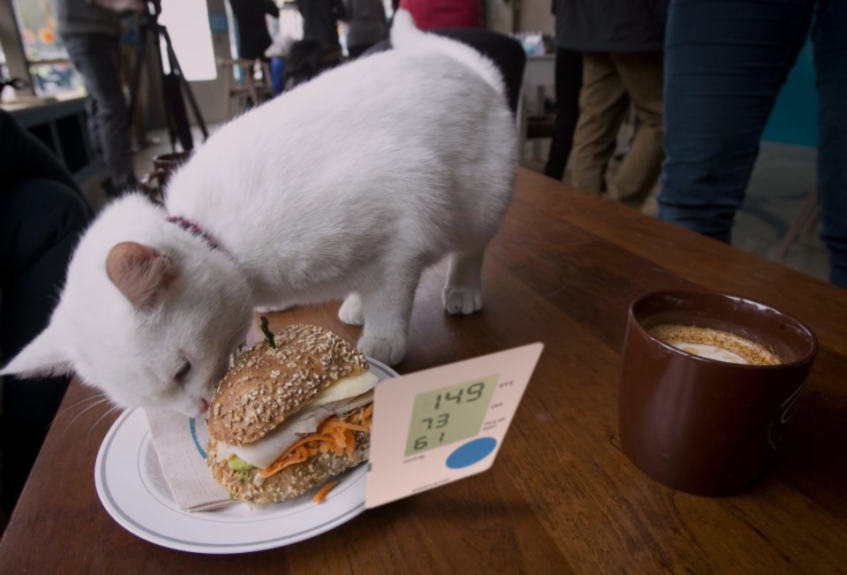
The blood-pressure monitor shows 73 mmHg
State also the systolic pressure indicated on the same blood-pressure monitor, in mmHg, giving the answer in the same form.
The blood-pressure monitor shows 149 mmHg
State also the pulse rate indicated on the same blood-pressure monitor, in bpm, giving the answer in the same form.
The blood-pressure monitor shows 61 bpm
